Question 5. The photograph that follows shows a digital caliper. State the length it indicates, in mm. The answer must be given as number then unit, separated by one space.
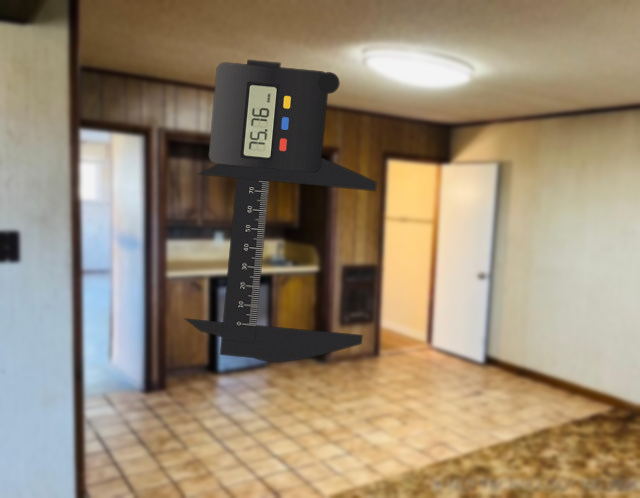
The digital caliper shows 75.76 mm
